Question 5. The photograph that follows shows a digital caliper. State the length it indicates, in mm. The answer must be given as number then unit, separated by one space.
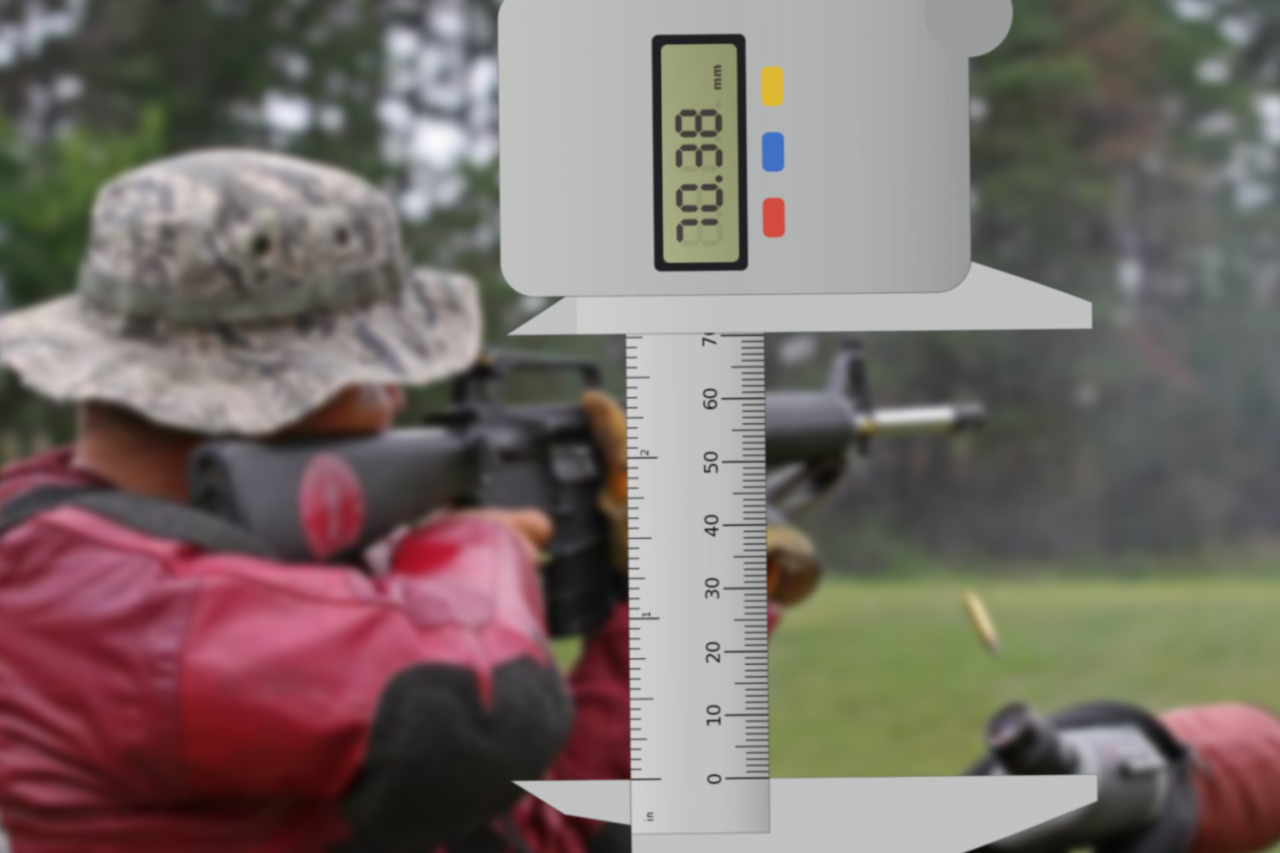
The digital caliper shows 70.38 mm
